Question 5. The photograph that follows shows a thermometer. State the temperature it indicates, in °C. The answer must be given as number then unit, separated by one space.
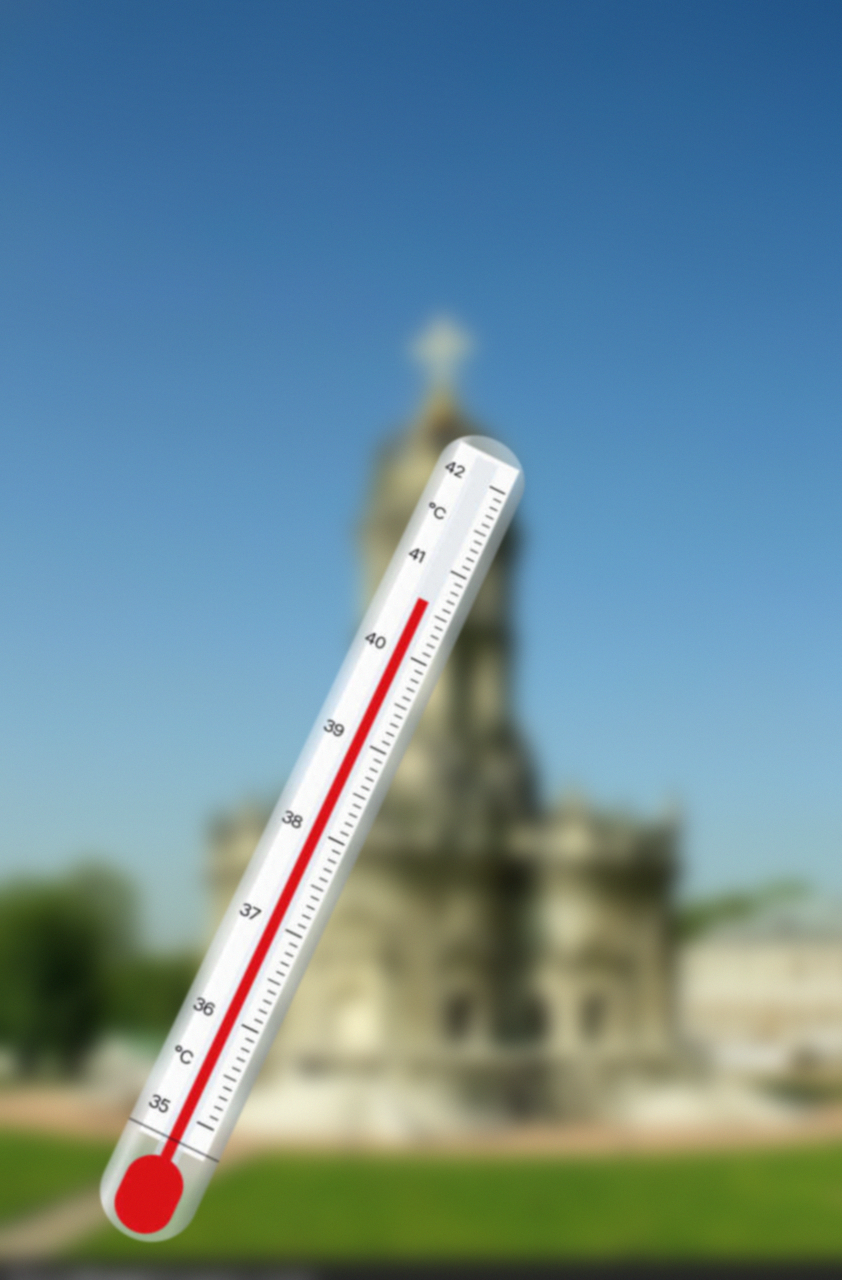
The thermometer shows 40.6 °C
